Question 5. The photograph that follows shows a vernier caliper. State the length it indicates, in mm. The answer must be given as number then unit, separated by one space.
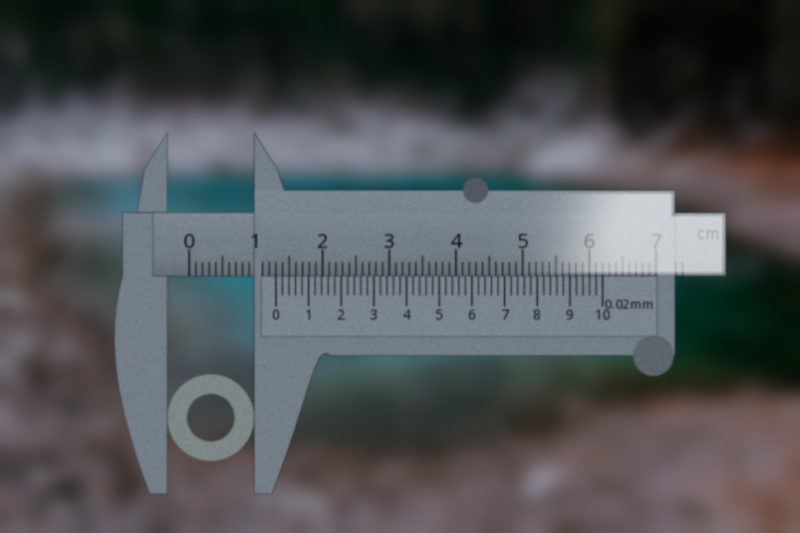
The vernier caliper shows 13.0 mm
